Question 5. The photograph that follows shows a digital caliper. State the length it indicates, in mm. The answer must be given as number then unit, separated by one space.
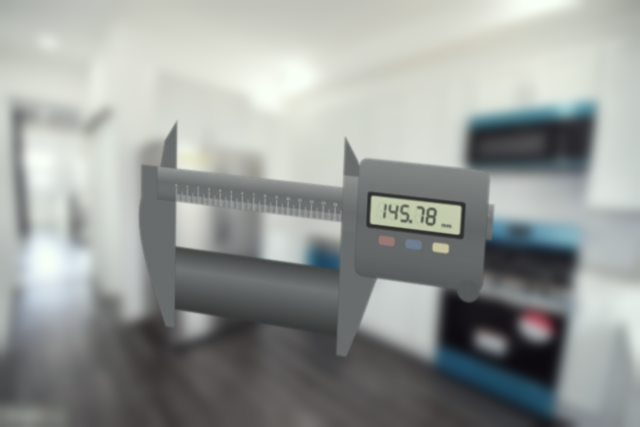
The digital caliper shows 145.78 mm
